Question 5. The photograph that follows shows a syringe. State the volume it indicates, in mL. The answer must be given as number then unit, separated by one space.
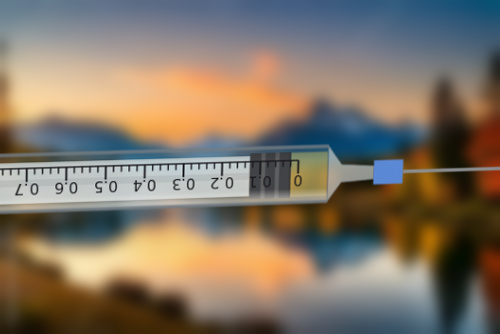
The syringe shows 0.02 mL
